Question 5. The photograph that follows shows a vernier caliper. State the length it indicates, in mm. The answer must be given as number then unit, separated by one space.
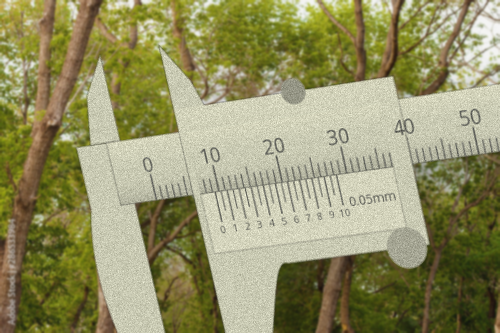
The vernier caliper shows 9.4 mm
